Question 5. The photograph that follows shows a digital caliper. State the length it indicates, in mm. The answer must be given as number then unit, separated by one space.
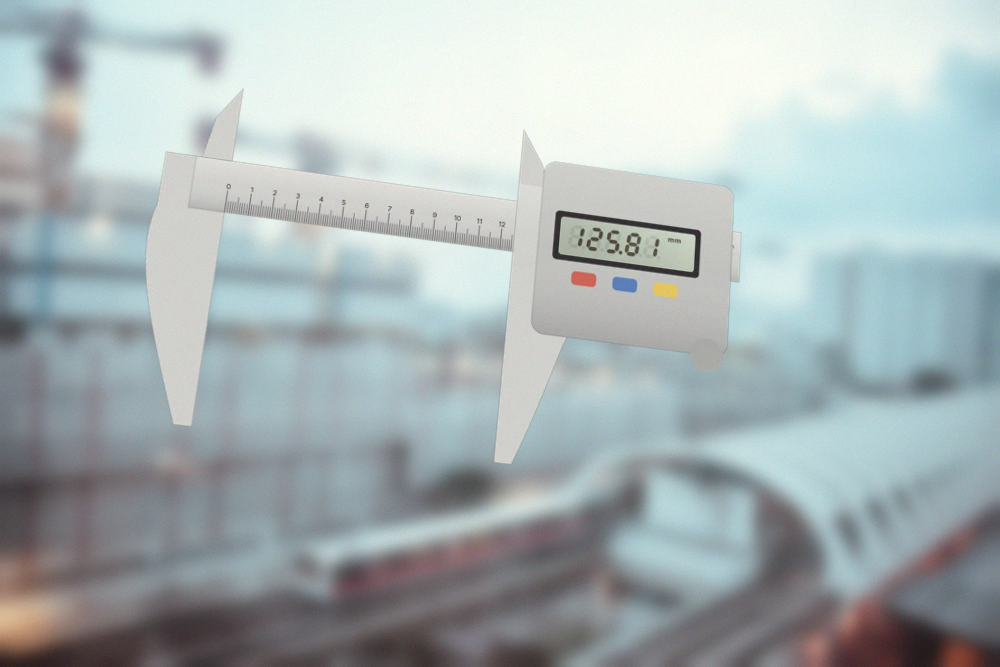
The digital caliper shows 125.81 mm
